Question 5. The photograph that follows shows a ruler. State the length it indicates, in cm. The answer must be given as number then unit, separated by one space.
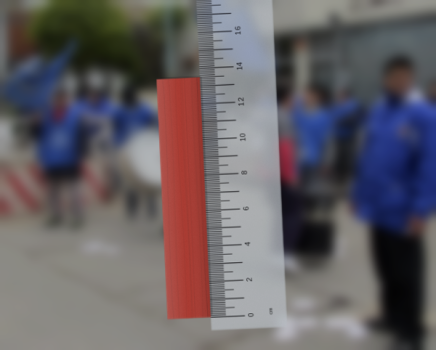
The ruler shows 13.5 cm
